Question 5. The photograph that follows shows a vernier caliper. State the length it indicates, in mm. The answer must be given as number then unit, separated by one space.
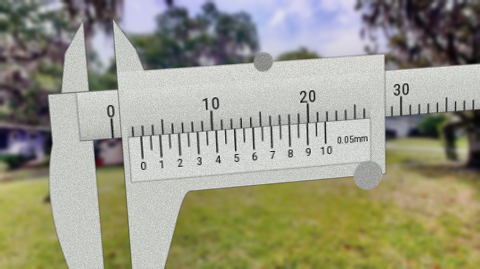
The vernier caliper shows 2.8 mm
